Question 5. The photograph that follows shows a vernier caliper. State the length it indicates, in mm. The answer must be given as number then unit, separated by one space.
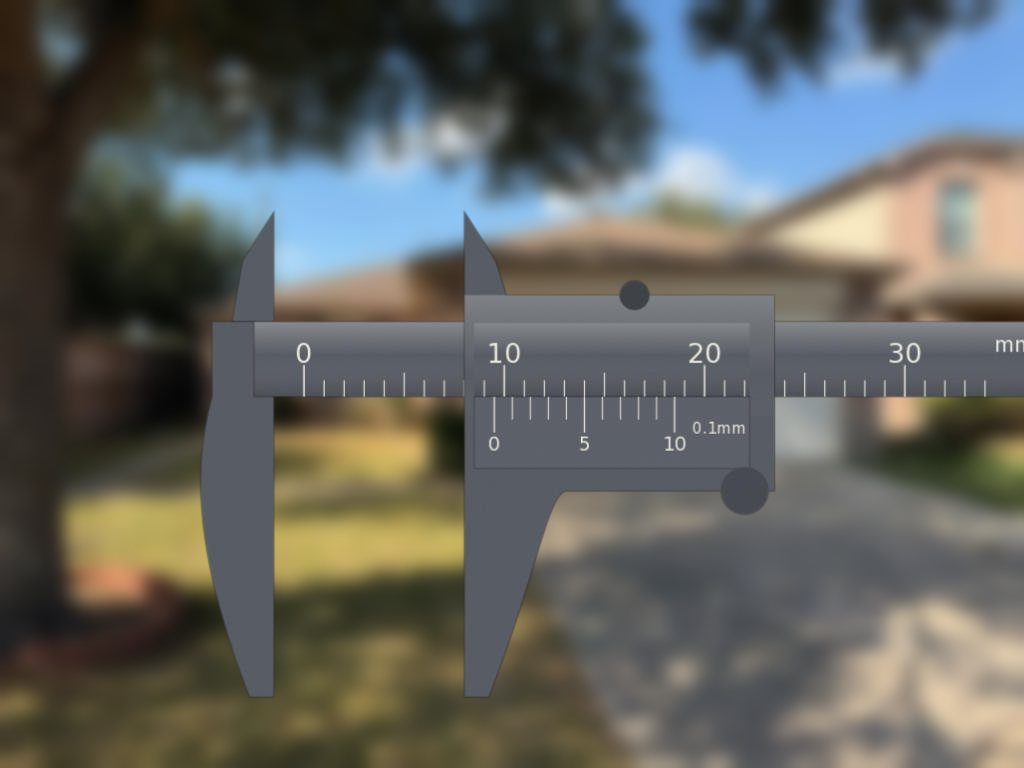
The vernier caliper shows 9.5 mm
